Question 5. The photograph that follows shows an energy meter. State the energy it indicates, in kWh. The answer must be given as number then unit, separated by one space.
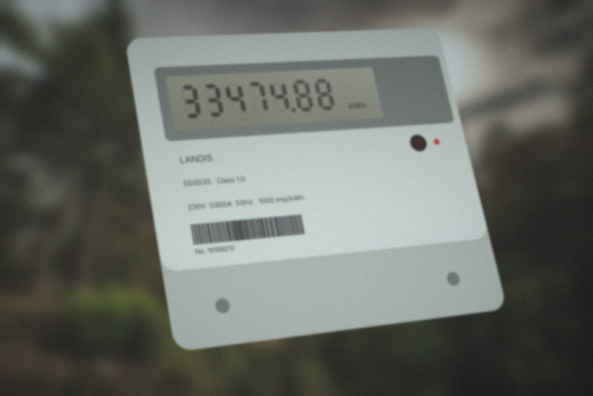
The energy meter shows 33474.88 kWh
